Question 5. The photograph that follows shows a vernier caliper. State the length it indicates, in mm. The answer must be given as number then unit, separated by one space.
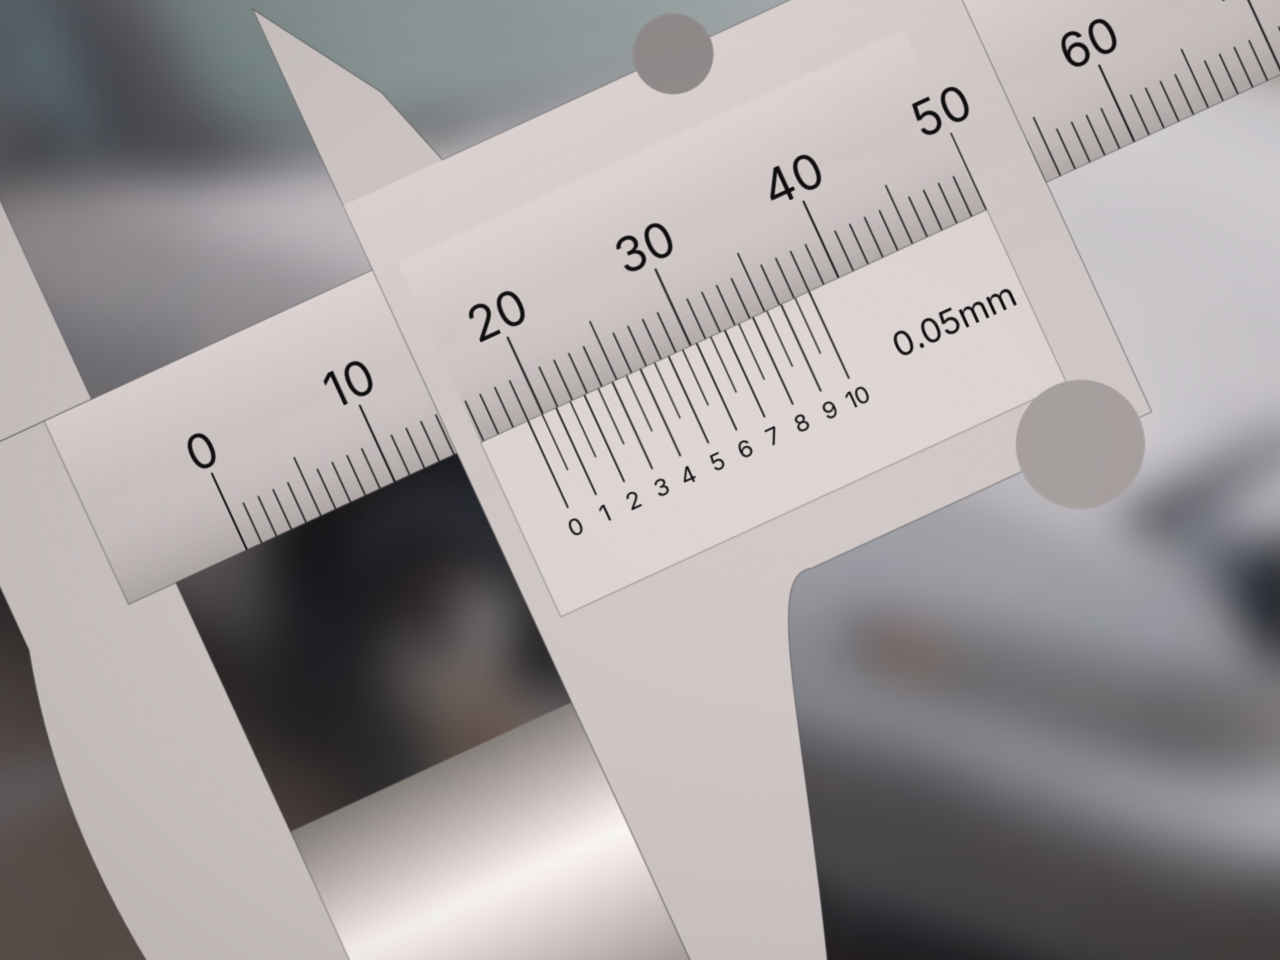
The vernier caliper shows 19.0 mm
